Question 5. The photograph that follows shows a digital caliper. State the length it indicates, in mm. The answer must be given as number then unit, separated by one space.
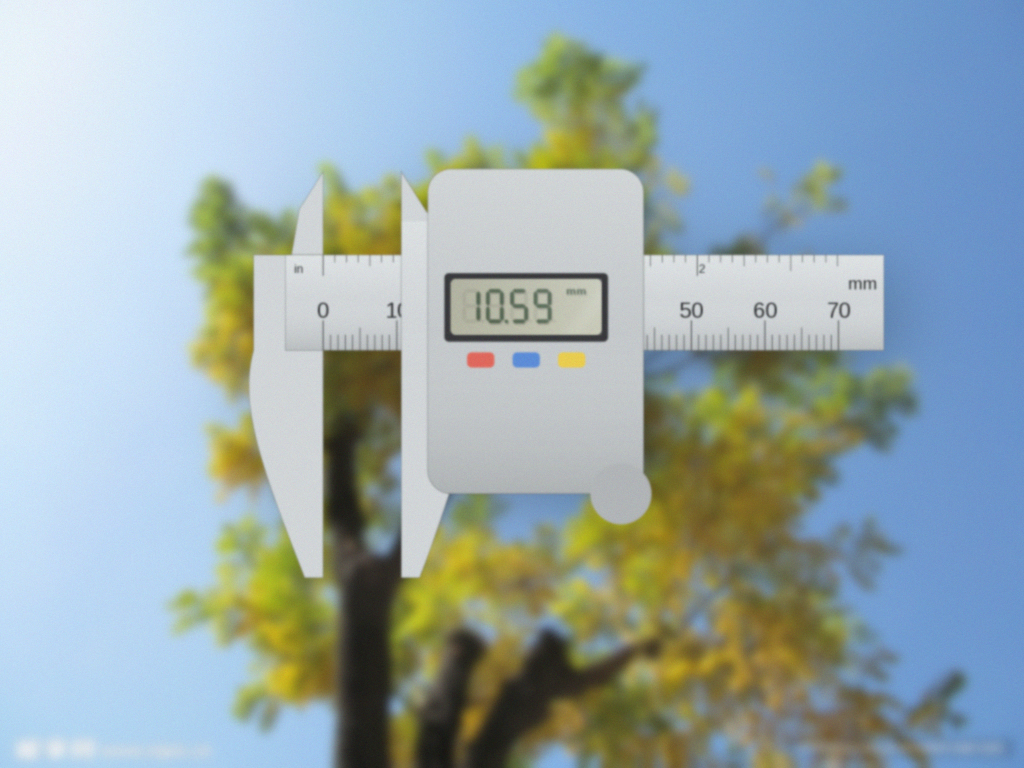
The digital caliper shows 10.59 mm
